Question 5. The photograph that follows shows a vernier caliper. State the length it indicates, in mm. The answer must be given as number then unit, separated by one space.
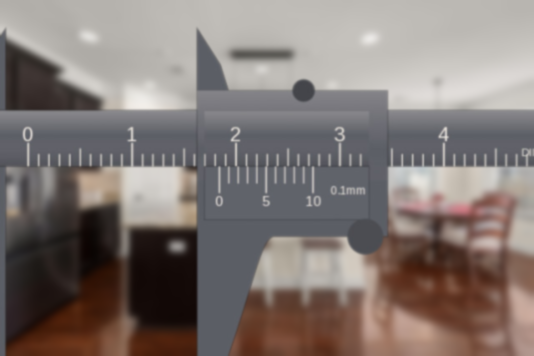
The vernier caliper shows 18.4 mm
